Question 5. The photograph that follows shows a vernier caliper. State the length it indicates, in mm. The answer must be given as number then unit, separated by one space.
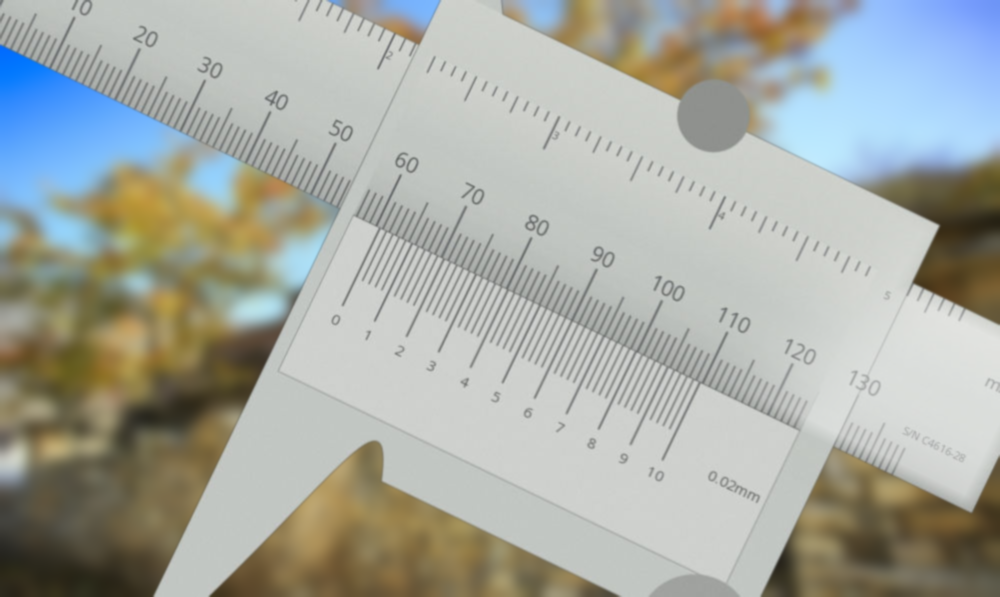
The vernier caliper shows 60.6 mm
